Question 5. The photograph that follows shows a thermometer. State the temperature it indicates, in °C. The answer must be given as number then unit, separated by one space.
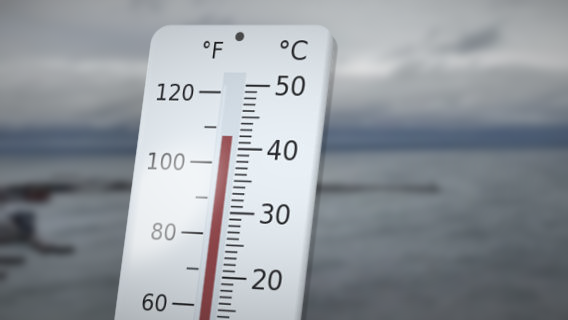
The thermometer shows 42 °C
